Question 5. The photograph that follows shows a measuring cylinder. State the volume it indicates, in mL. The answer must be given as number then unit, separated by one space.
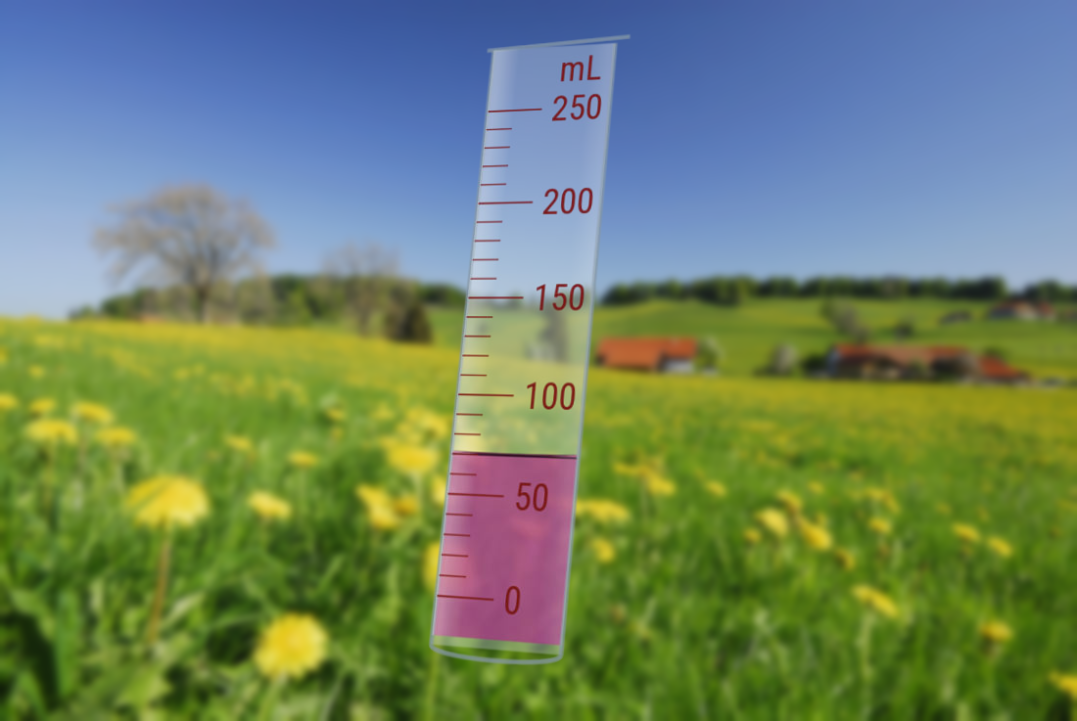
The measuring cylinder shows 70 mL
